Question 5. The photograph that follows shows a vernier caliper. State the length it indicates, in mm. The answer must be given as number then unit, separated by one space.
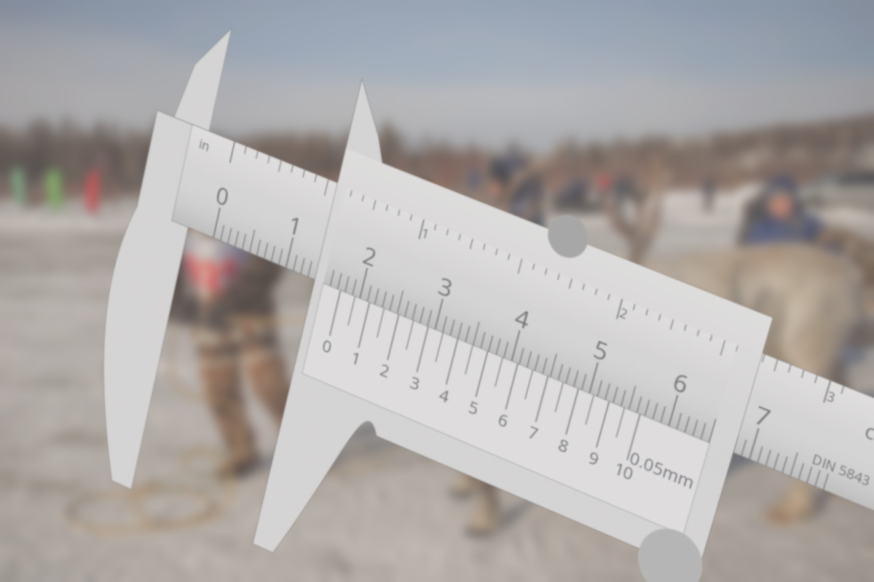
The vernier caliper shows 17.4 mm
